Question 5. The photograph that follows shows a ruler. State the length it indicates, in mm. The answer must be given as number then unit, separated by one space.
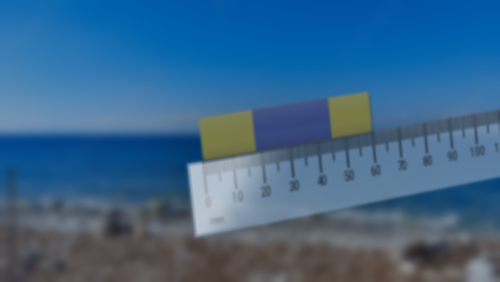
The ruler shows 60 mm
